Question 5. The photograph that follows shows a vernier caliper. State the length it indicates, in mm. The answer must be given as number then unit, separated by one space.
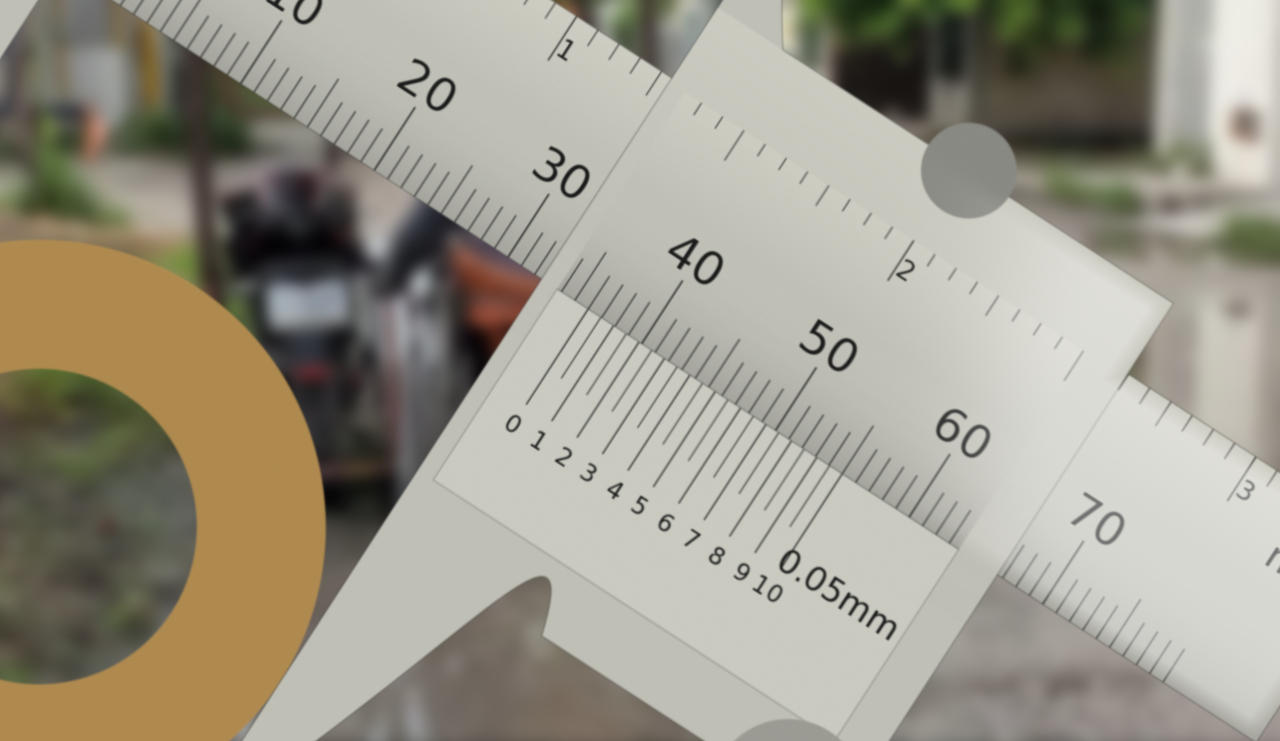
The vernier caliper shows 36.0 mm
